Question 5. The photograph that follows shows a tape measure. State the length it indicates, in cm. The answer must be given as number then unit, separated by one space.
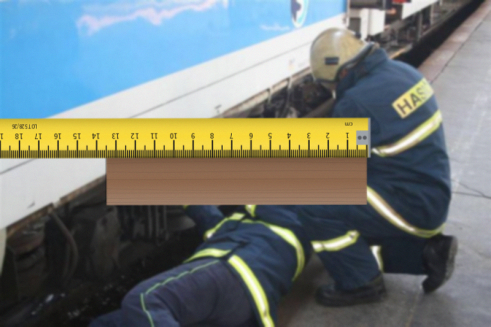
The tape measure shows 13.5 cm
